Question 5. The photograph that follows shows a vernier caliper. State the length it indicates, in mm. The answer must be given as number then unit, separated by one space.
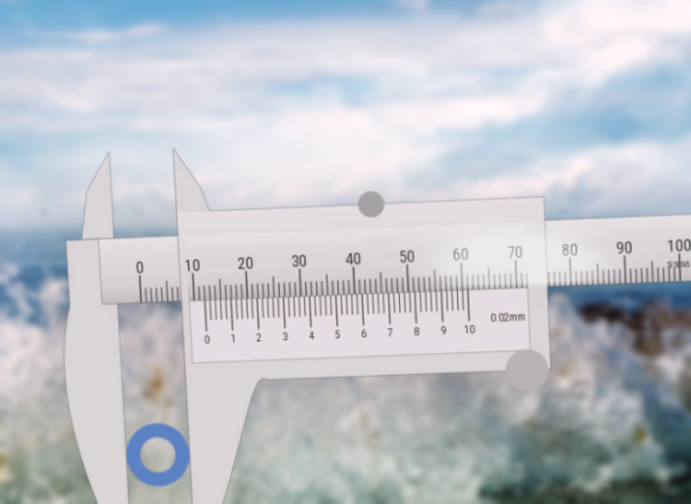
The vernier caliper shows 12.0 mm
